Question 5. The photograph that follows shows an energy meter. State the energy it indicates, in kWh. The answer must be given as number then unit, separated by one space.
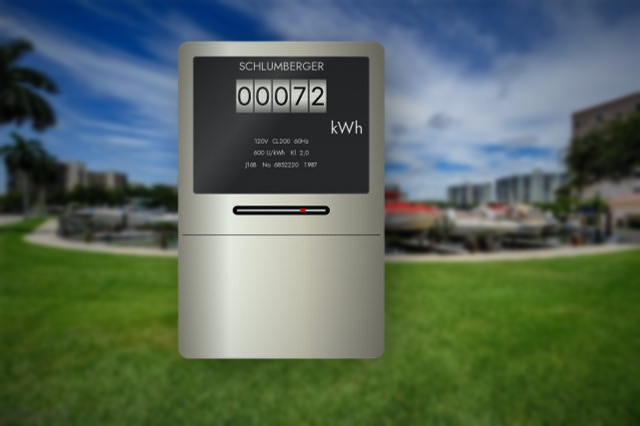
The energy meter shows 72 kWh
